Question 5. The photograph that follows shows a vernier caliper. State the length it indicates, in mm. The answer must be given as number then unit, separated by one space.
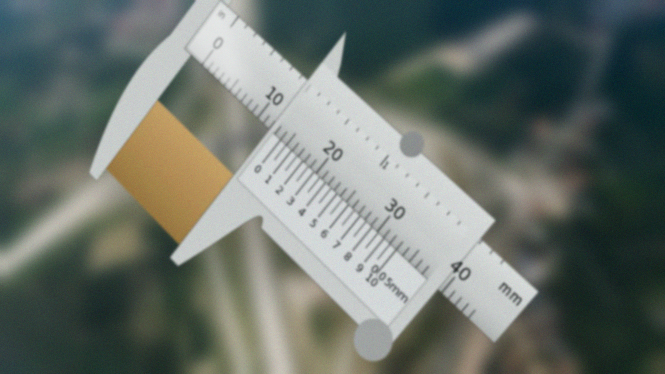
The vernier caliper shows 14.0 mm
